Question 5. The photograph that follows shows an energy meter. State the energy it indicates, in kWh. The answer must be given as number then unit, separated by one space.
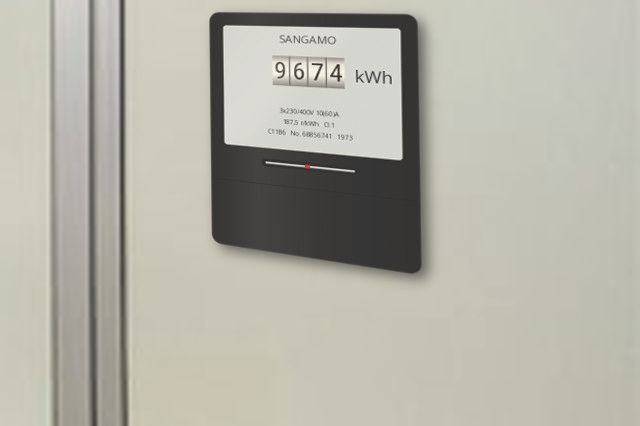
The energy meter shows 9674 kWh
